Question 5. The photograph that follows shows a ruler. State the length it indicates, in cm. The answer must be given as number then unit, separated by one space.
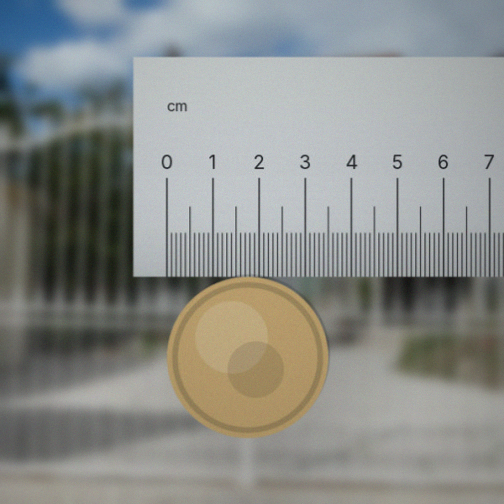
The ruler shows 3.5 cm
